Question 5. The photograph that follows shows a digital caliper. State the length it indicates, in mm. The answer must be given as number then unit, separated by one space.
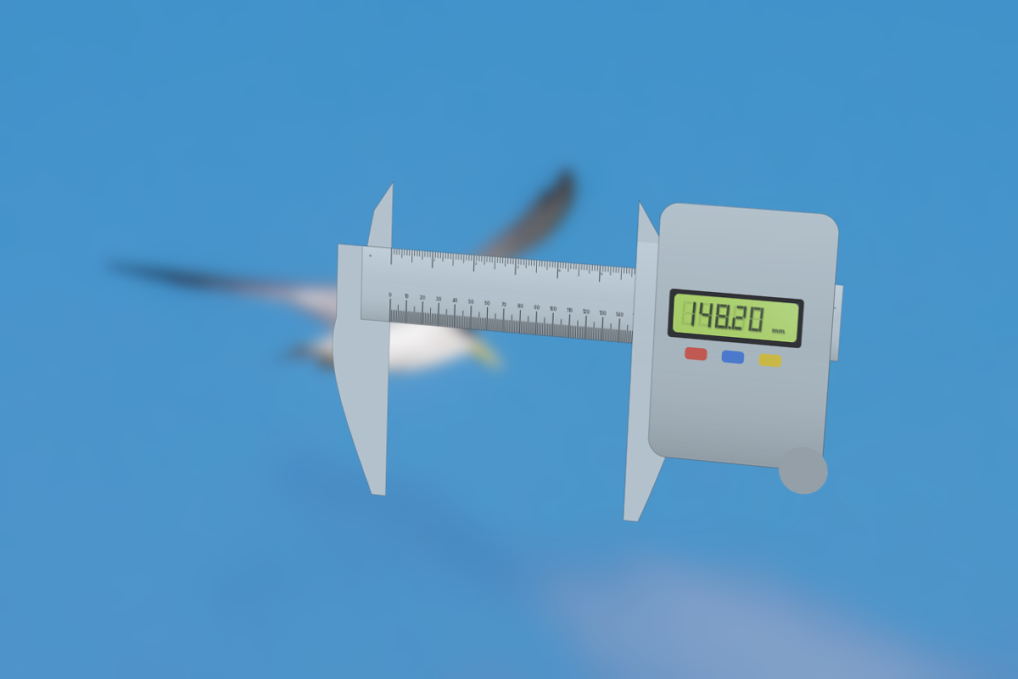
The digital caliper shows 148.20 mm
